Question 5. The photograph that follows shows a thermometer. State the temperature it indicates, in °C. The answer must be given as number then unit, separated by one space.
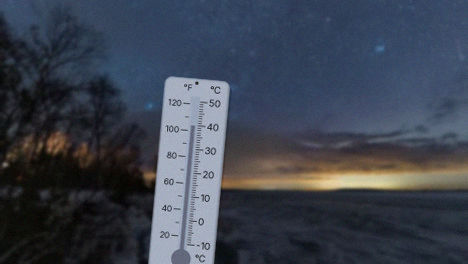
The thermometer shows 40 °C
